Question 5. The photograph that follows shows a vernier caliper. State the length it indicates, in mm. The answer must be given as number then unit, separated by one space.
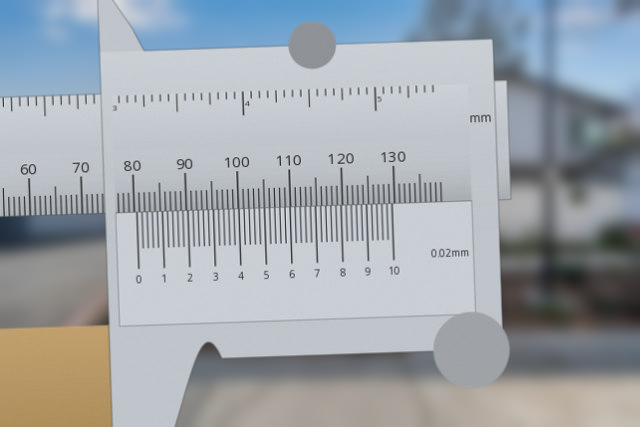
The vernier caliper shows 80.5 mm
